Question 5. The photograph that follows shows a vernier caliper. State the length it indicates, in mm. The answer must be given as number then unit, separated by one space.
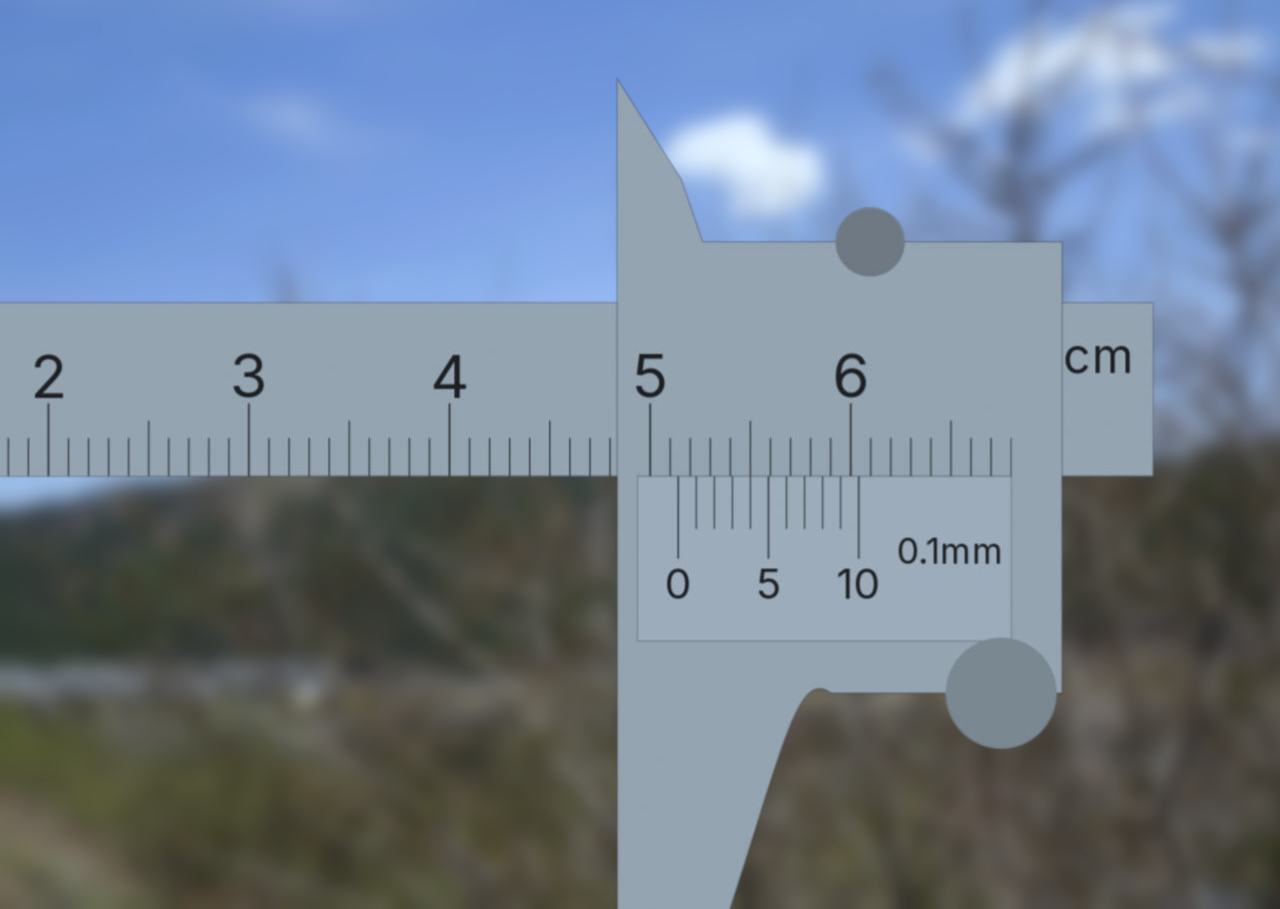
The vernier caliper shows 51.4 mm
